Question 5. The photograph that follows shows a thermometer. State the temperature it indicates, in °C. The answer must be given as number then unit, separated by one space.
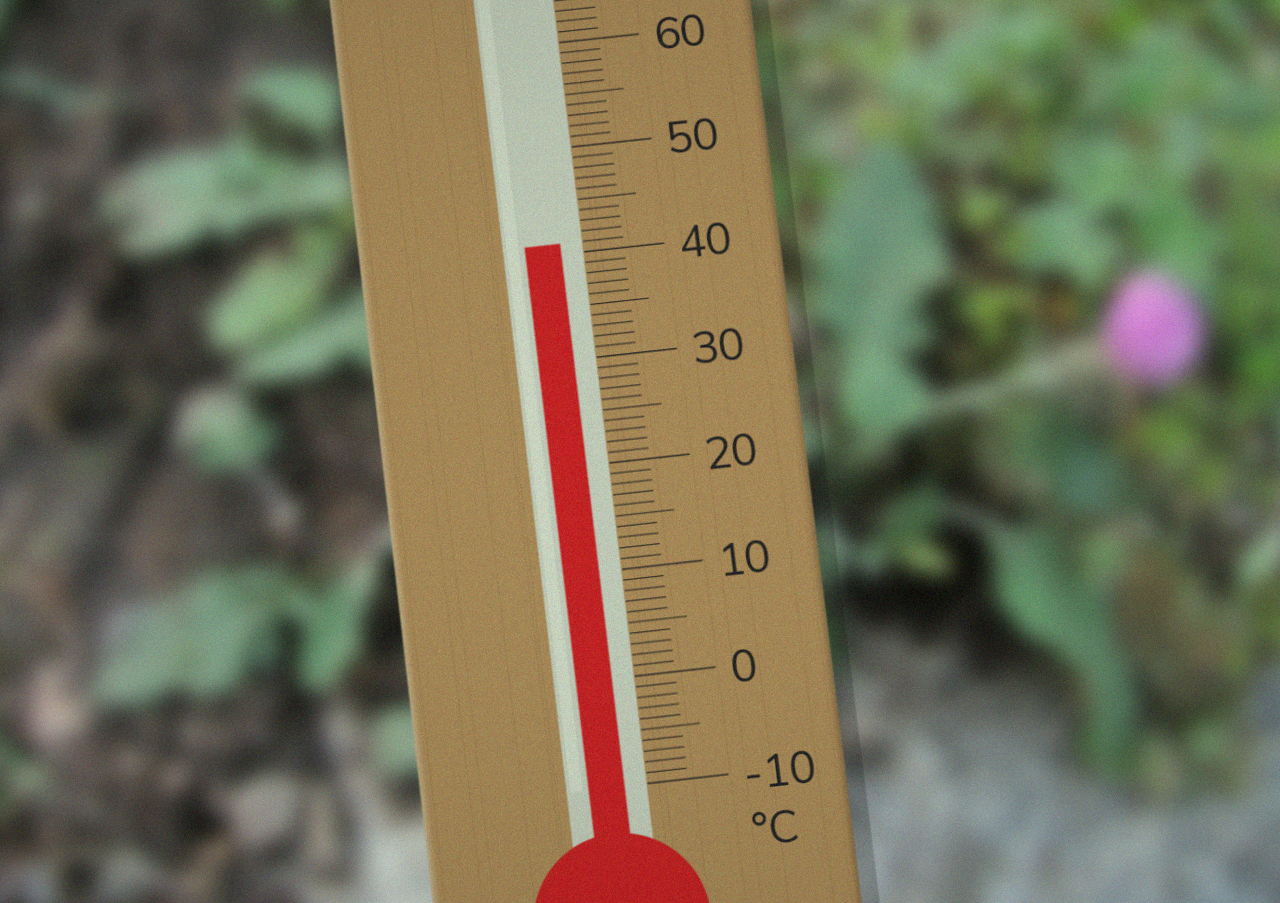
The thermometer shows 41 °C
